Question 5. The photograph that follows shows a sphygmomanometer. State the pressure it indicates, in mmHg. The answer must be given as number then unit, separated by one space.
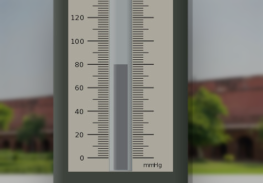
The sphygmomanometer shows 80 mmHg
